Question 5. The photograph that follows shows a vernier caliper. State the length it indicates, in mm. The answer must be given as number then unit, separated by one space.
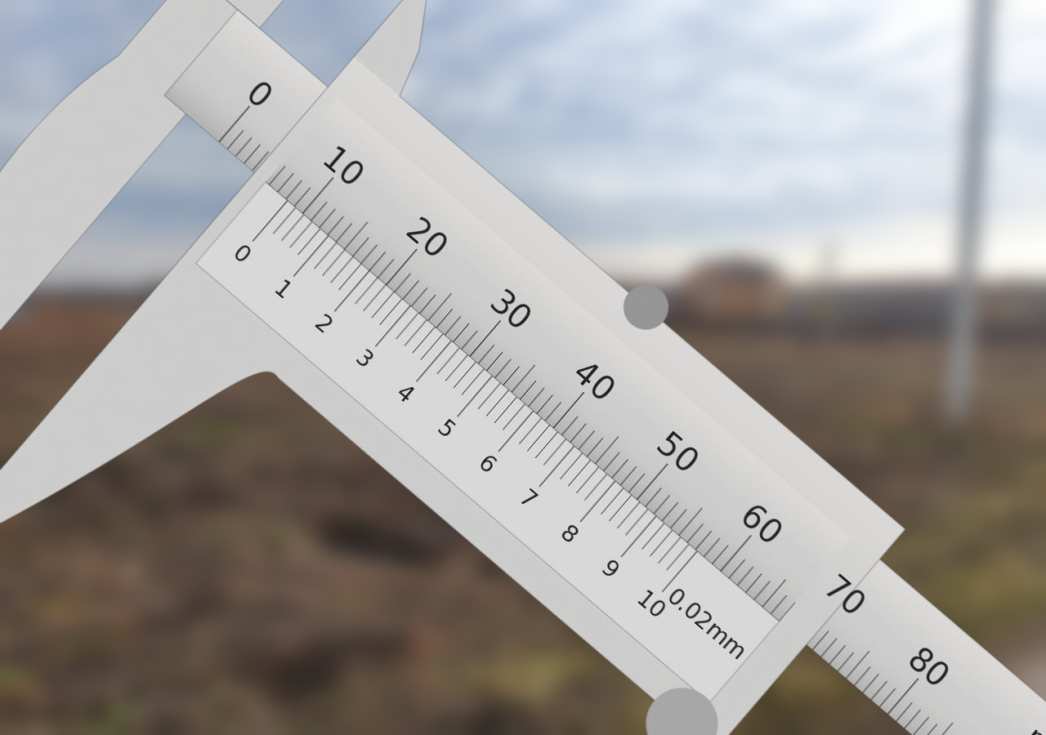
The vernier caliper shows 8.2 mm
